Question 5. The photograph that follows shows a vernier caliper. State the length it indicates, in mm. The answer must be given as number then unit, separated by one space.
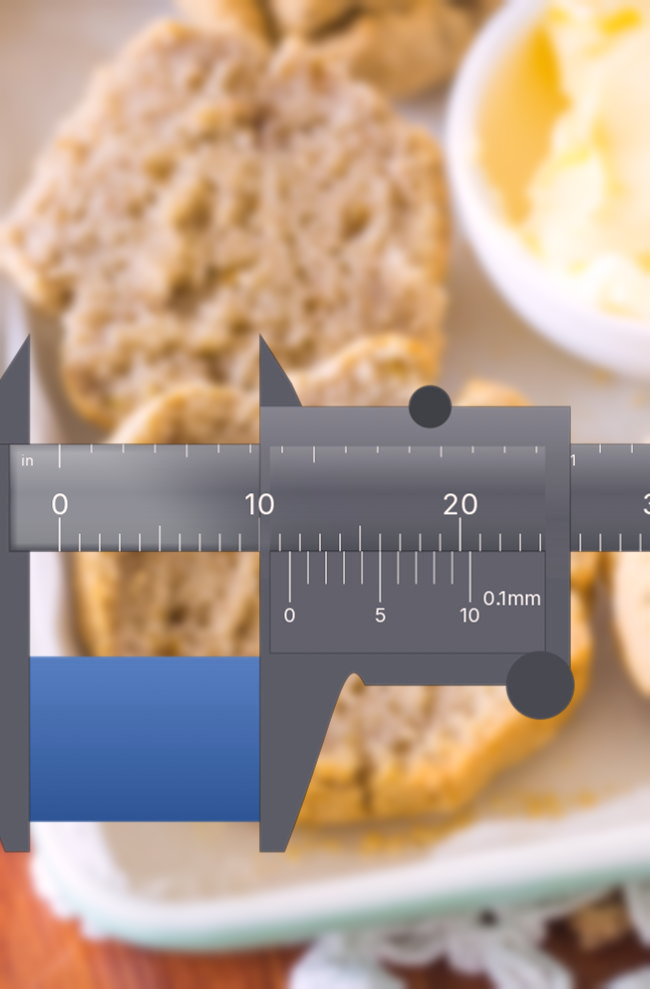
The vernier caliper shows 11.5 mm
